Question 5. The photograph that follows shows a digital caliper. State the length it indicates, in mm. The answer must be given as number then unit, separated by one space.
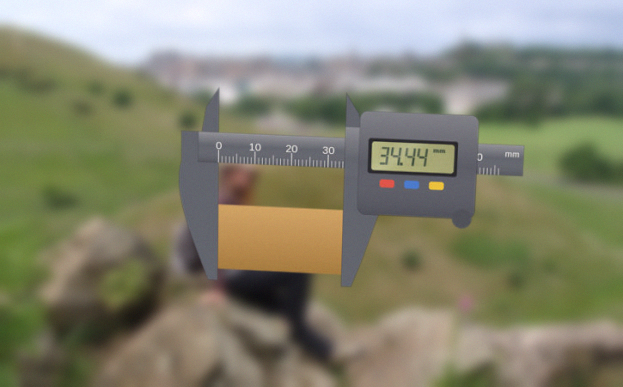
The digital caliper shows 34.44 mm
